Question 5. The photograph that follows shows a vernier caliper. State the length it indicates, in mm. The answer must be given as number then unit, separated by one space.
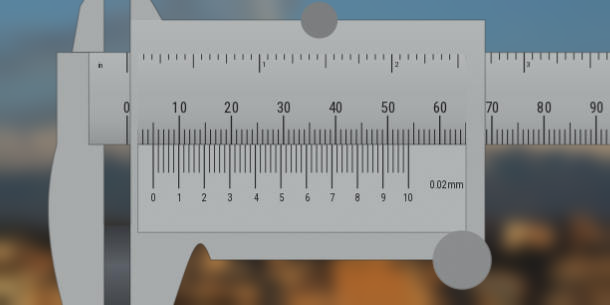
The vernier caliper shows 5.0 mm
